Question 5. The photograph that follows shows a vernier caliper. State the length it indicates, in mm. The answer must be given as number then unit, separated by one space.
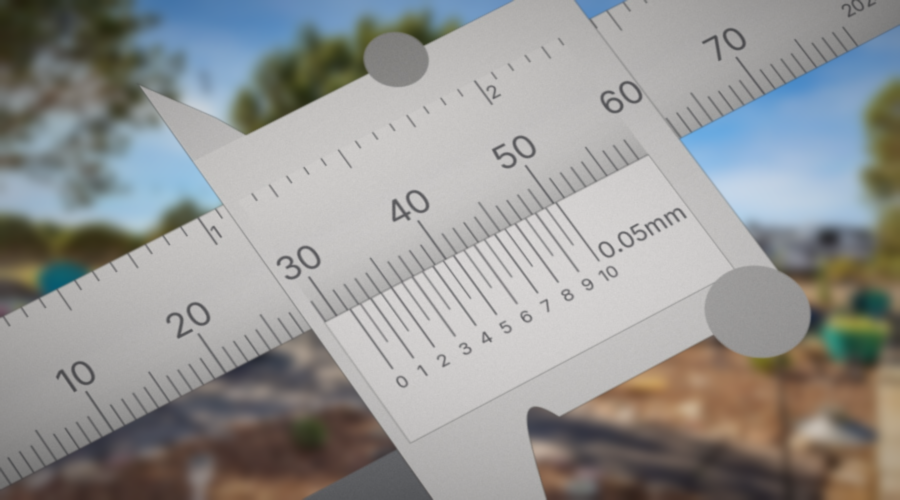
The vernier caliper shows 31.2 mm
